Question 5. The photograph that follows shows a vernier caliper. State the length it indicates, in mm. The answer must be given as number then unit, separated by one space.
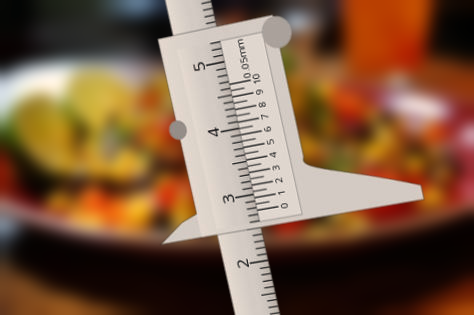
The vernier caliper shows 27.6 mm
